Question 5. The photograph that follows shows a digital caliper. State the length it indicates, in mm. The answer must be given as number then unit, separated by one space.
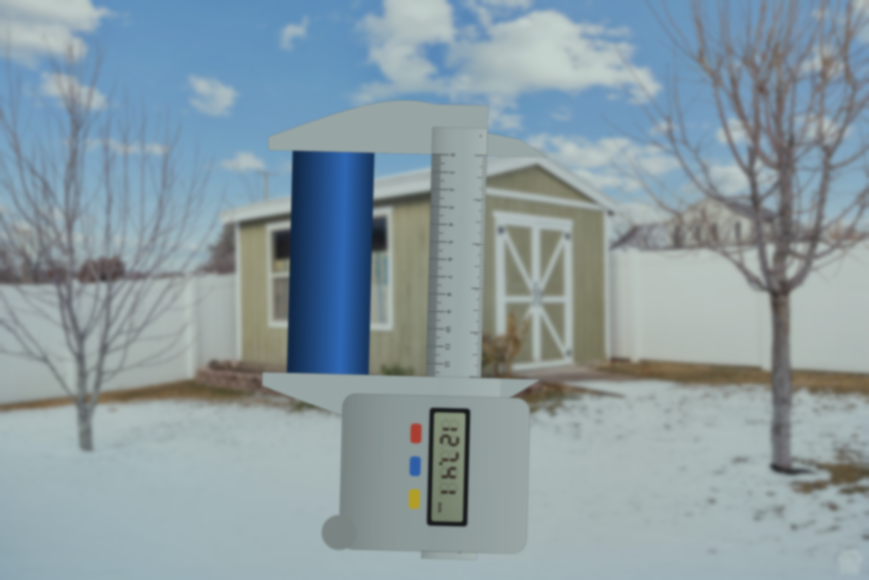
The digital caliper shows 127.41 mm
